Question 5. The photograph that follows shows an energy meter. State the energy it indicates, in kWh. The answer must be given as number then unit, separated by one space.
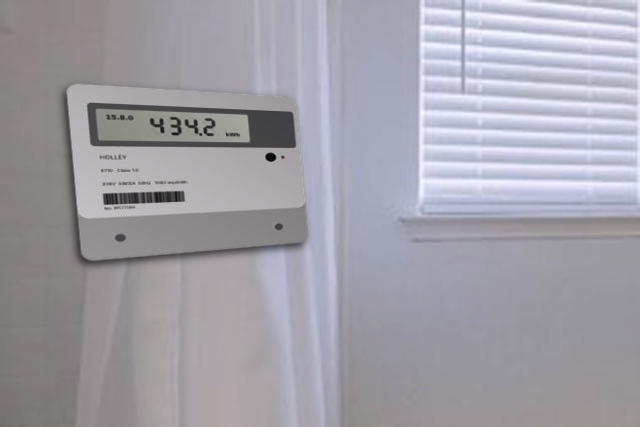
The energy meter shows 434.2 kWh
